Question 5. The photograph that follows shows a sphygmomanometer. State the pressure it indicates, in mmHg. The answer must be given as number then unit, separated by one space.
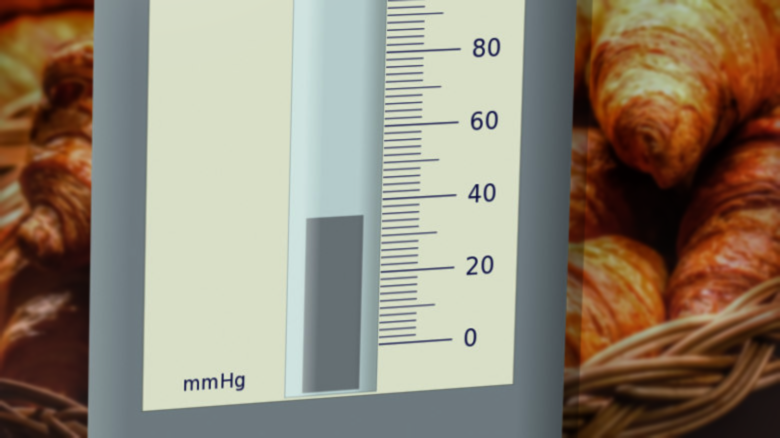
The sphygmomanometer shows 36 mmHg
